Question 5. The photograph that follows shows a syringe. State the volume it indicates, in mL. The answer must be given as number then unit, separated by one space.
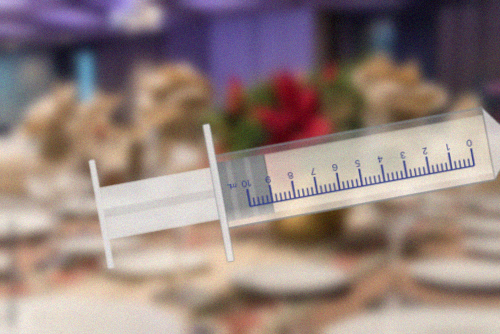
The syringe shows 9 mL
